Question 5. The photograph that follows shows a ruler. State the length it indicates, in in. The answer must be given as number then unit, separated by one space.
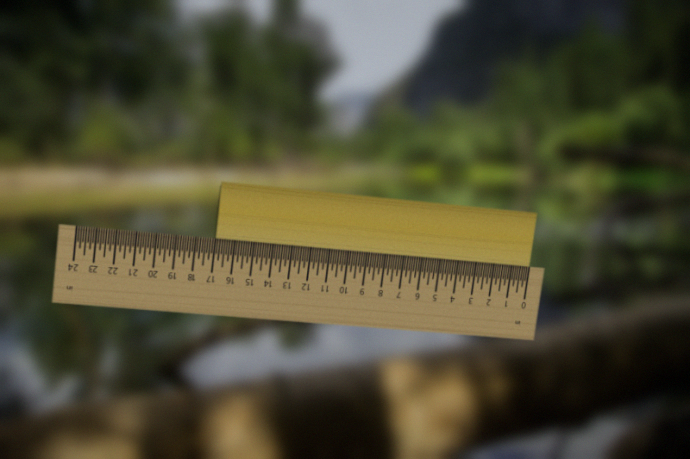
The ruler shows 17 in
